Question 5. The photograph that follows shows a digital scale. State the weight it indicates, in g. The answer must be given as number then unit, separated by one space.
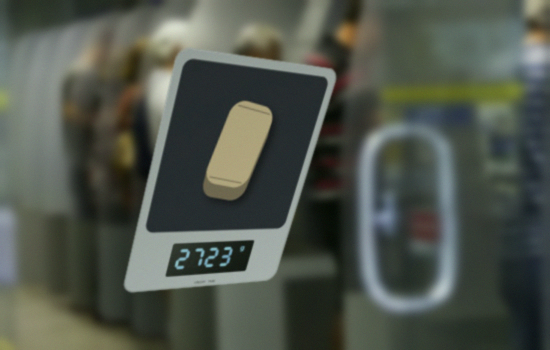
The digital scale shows 2723 g
